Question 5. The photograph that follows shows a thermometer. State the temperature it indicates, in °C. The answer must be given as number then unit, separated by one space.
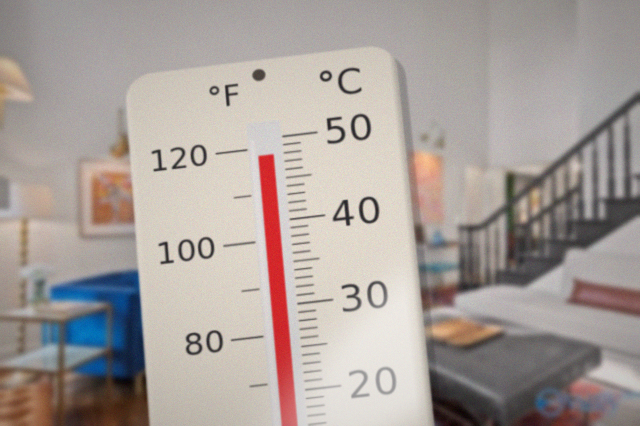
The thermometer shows 48 °C
